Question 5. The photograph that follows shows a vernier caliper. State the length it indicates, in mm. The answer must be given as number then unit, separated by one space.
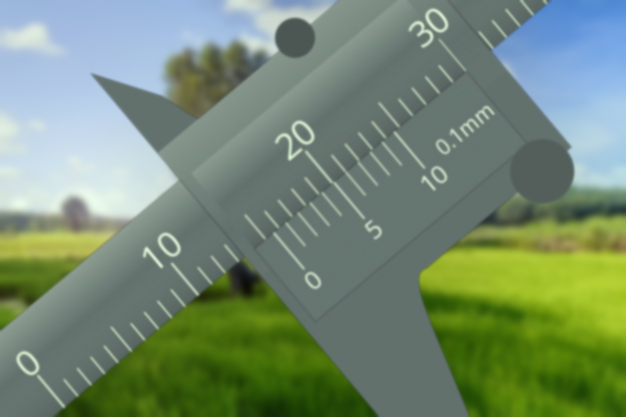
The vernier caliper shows 15.6 mm
